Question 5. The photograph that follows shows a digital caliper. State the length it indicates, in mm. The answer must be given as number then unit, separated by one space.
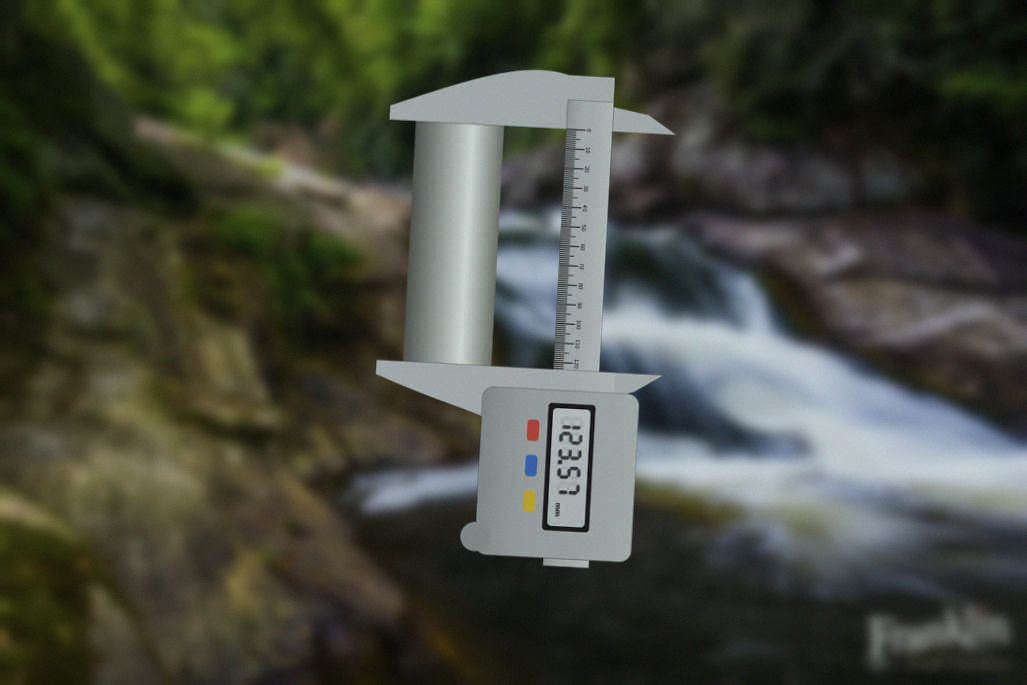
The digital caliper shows 123.57 mm
